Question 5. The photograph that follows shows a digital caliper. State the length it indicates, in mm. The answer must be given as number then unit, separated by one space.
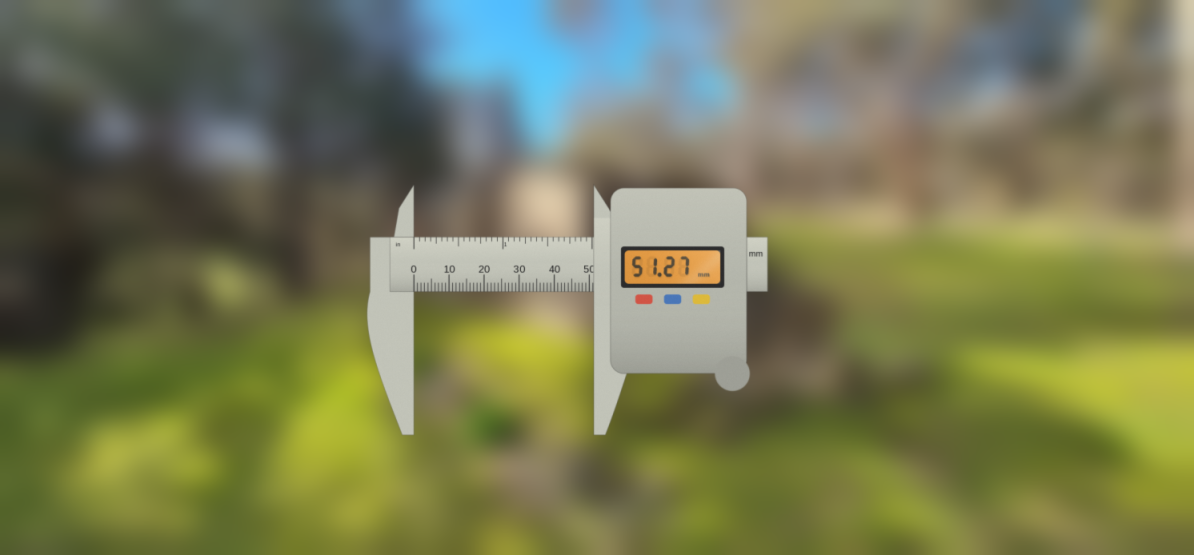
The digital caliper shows 51.27 mm
